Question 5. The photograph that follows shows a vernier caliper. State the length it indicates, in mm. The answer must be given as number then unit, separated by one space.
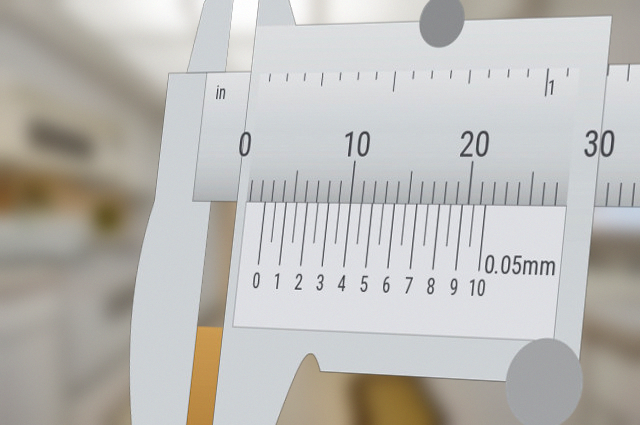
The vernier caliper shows 2.4 mm
